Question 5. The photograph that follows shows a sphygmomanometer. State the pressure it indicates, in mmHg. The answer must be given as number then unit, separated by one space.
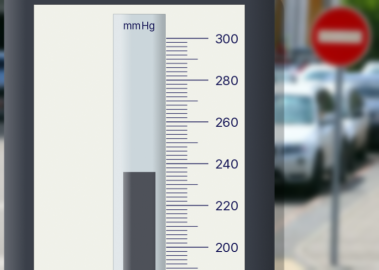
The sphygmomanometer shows 236 mmHg
